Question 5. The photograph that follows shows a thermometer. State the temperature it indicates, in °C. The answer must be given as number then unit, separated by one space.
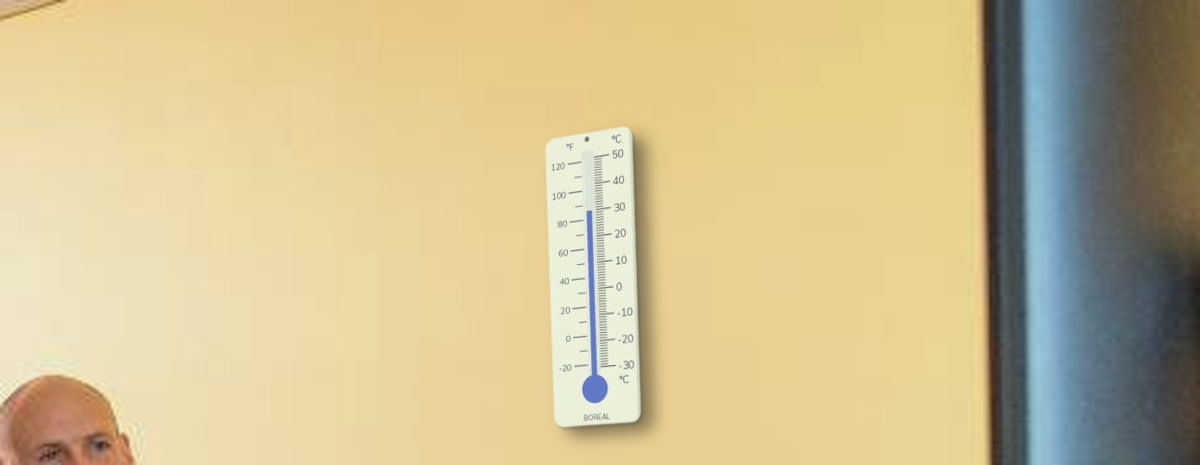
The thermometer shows 30 °C
